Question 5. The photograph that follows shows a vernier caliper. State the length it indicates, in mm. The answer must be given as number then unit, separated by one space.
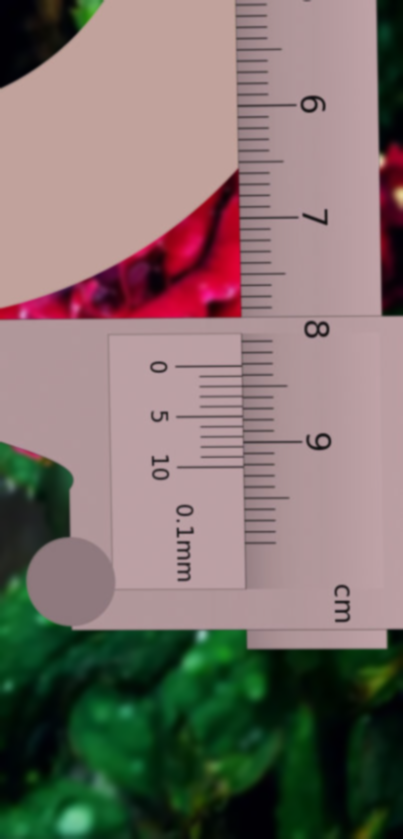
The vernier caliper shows 83.2 mm
